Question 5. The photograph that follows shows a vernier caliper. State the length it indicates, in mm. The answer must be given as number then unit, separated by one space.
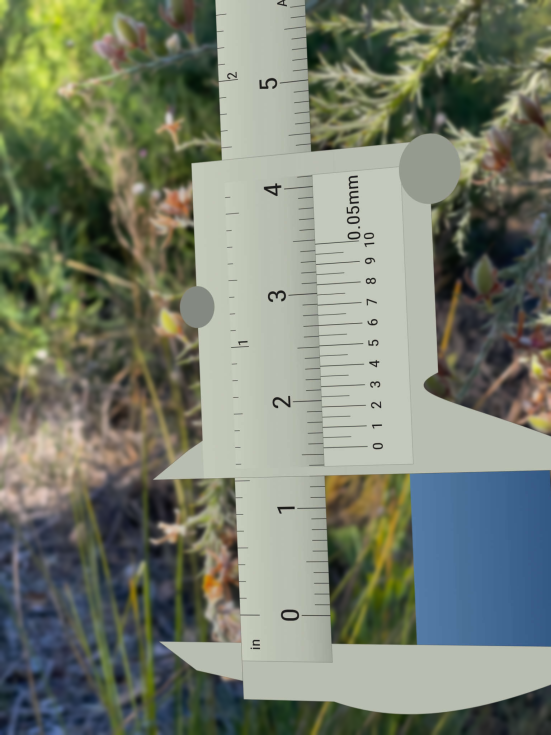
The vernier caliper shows 15.6 mm
